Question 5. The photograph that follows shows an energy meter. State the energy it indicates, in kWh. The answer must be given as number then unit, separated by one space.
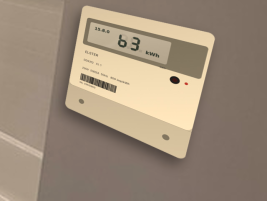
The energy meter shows 63 kWh
